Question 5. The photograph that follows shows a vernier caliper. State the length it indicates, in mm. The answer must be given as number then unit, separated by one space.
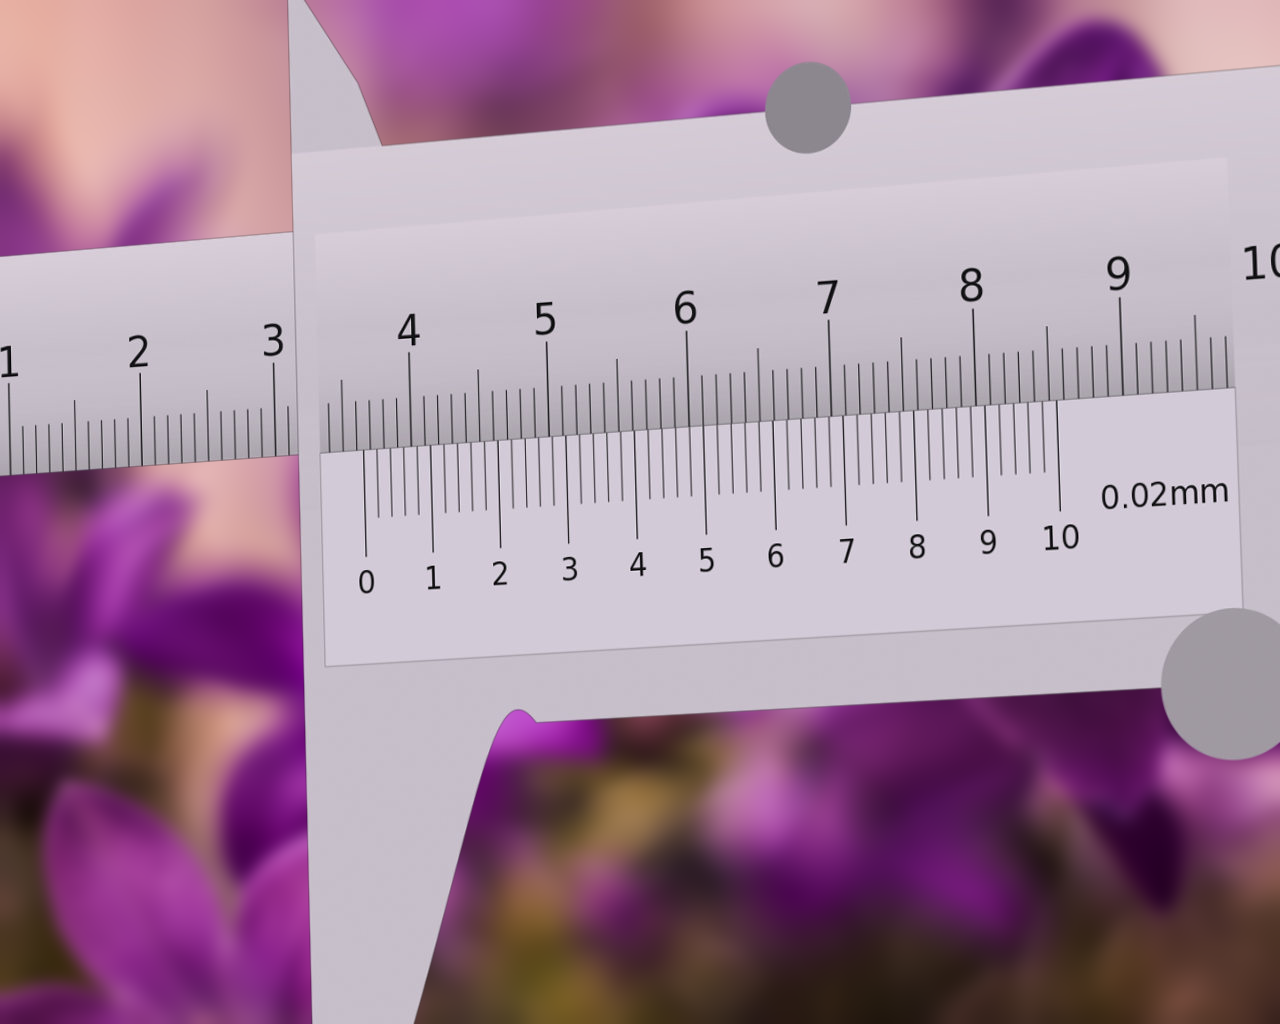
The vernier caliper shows 36.5 mm
